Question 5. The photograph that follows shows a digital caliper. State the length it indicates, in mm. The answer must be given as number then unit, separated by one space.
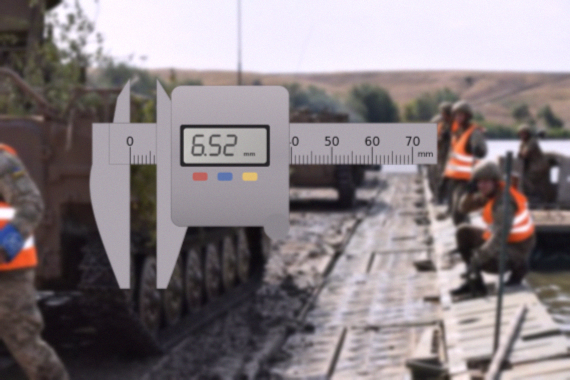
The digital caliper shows 6.52 mm
